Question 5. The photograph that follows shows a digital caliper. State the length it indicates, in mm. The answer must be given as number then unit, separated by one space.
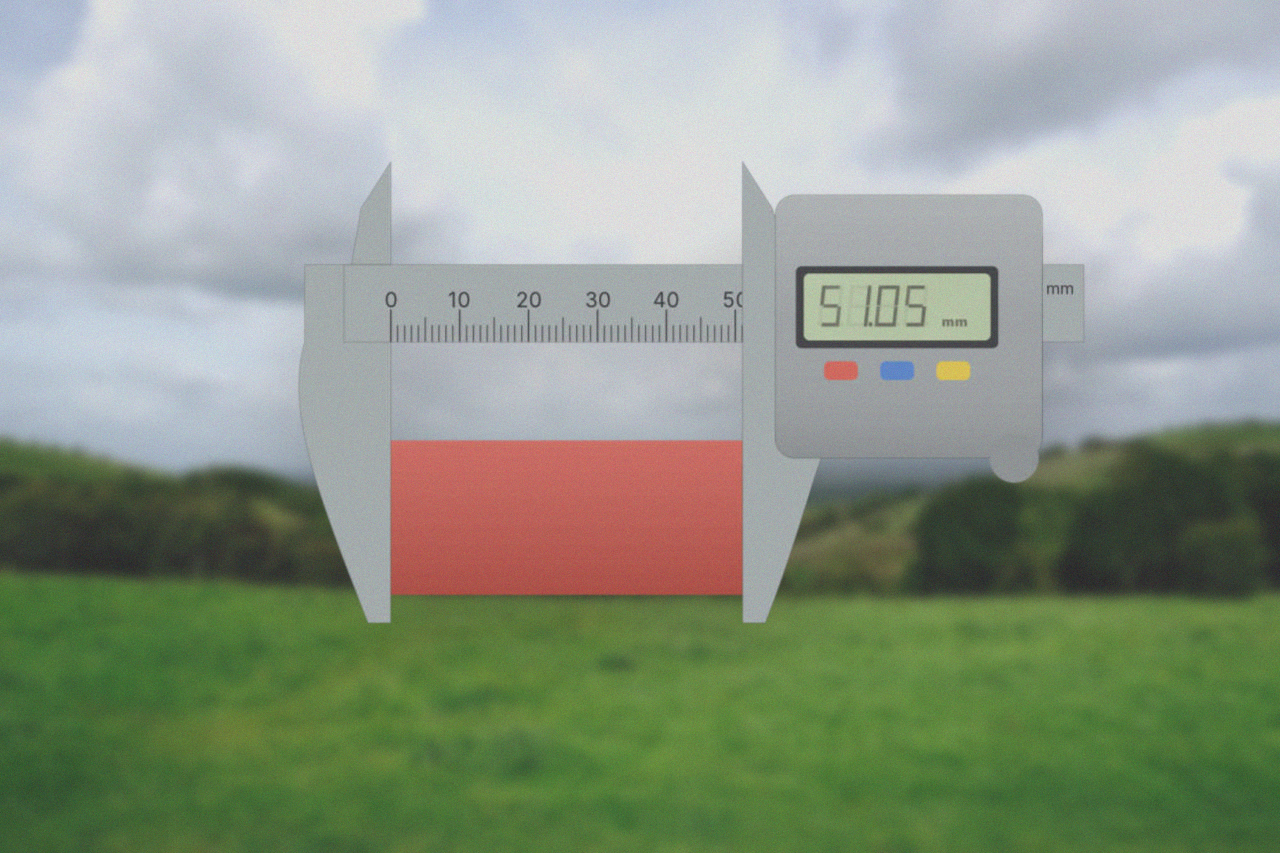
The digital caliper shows 51.05 mm
